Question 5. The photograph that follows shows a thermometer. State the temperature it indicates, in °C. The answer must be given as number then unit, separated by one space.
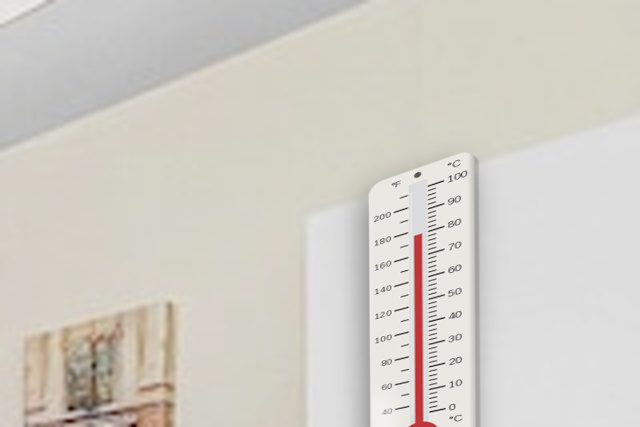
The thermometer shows 80 °C
